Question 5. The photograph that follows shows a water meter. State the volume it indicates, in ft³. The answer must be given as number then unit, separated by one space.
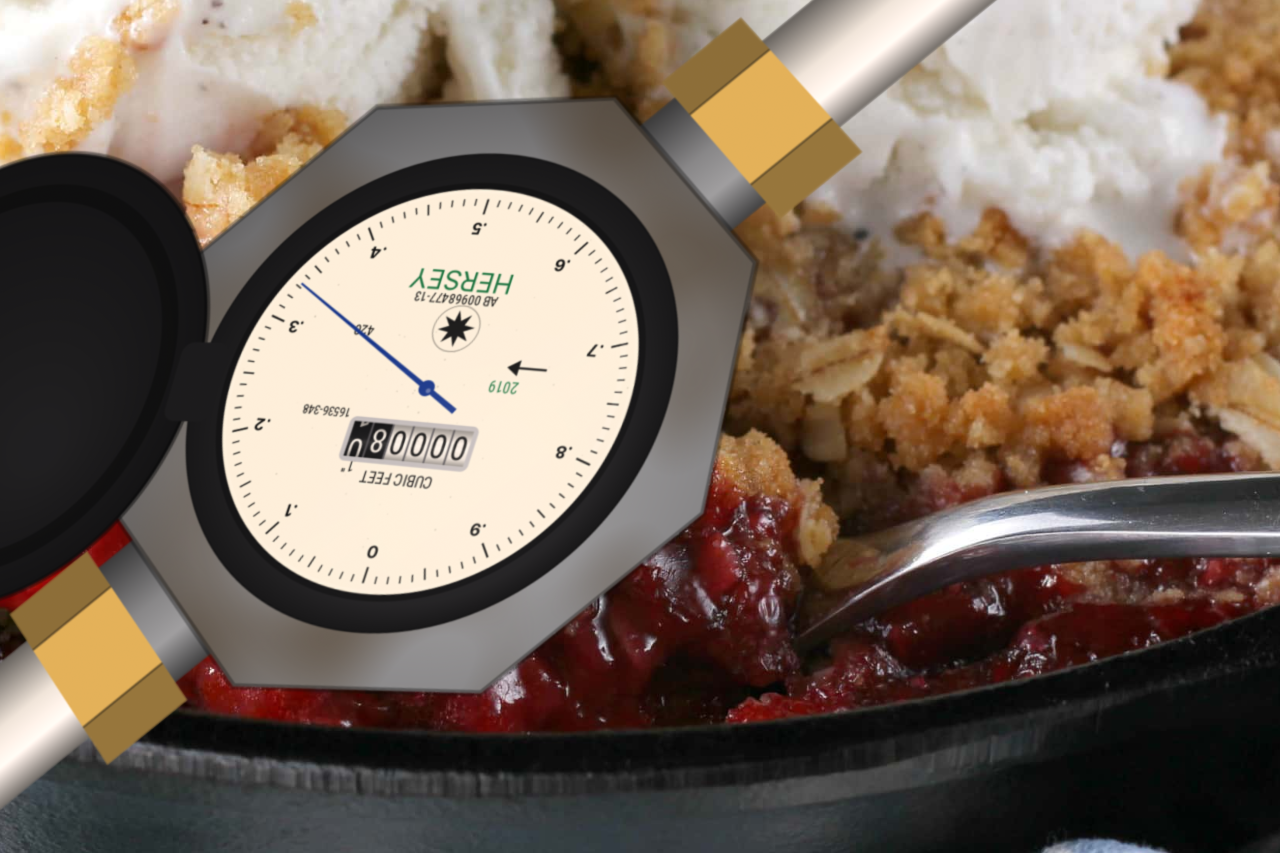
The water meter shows 80.33 ft³
